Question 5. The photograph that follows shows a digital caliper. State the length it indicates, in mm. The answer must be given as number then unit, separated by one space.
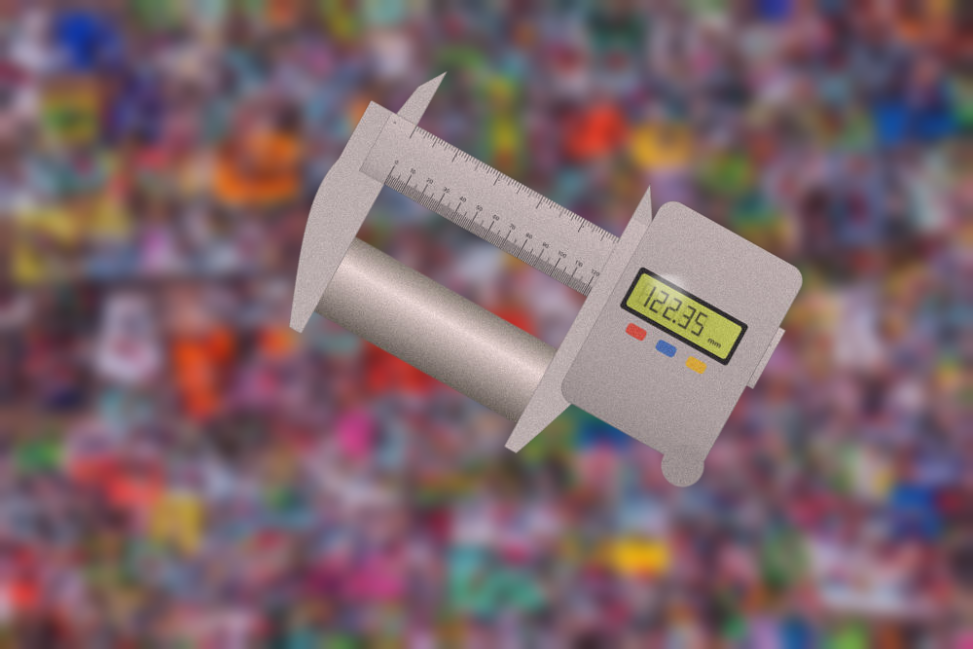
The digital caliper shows 122.35 mm
